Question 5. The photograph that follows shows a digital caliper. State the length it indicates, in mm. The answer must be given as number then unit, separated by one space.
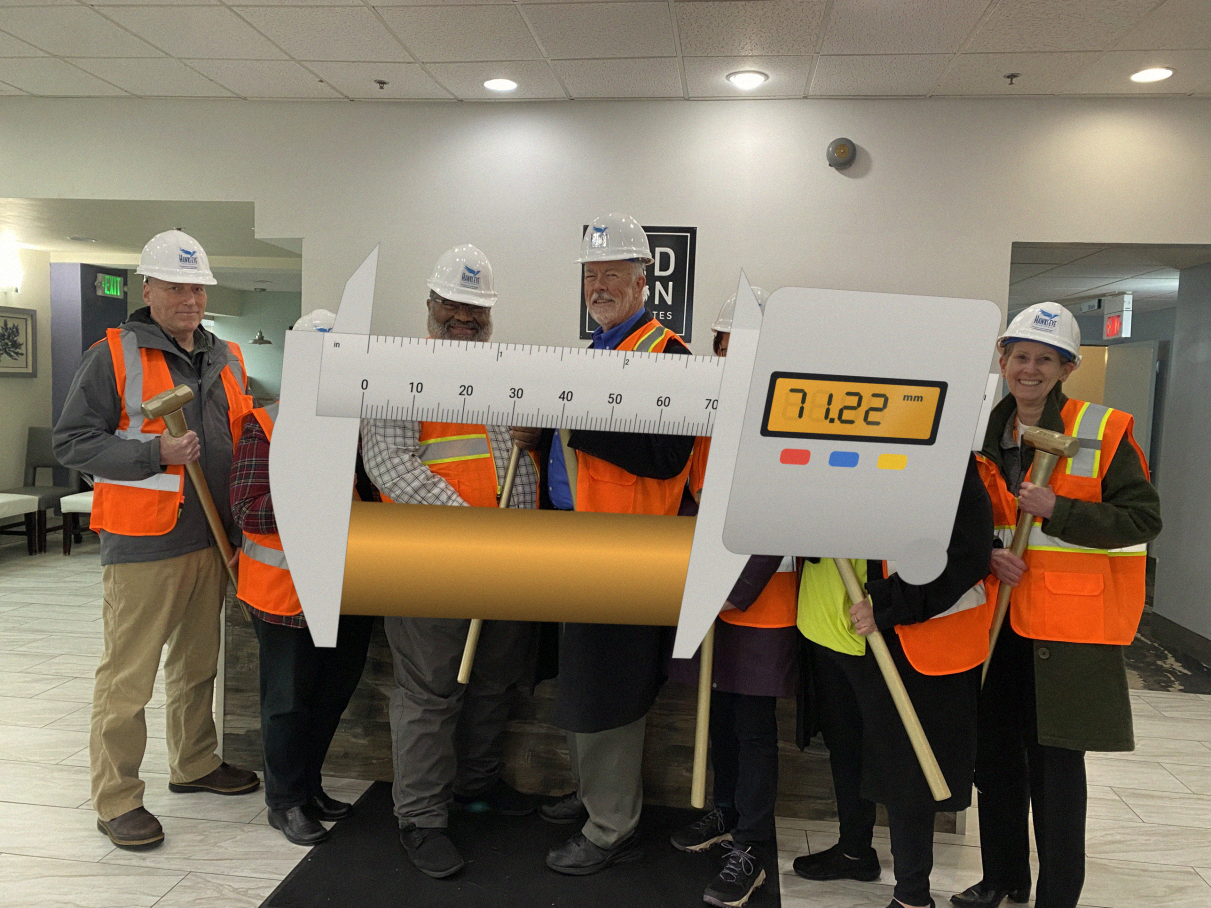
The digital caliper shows 71.22 mm
